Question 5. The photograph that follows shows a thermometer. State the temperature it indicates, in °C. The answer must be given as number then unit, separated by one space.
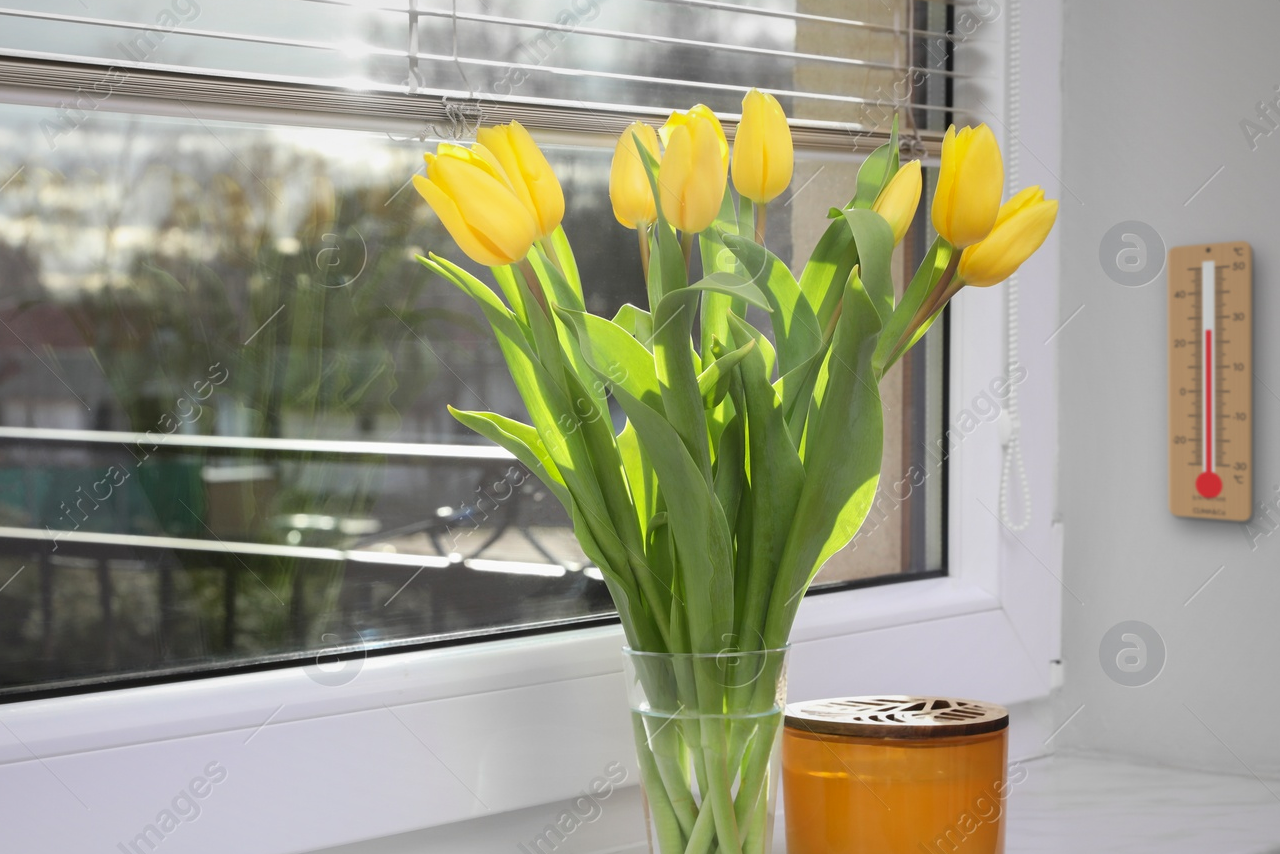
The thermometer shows 25 °C
